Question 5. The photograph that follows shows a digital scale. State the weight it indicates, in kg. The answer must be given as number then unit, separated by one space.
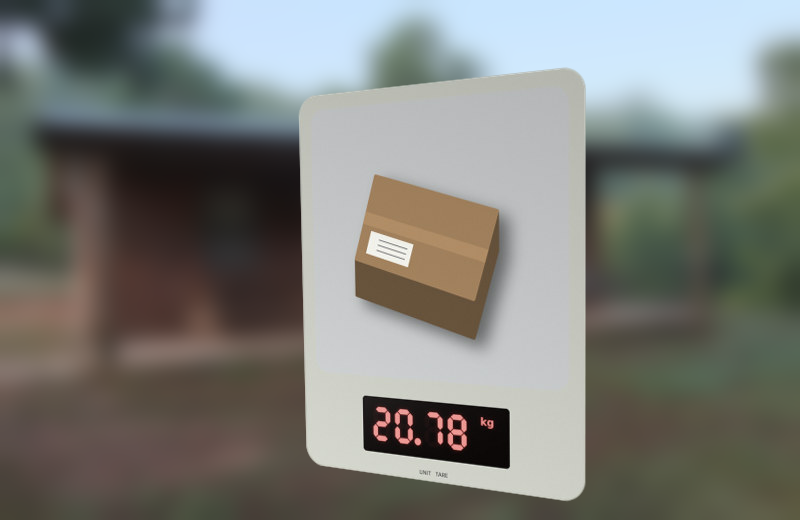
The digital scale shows 20.78 kg
